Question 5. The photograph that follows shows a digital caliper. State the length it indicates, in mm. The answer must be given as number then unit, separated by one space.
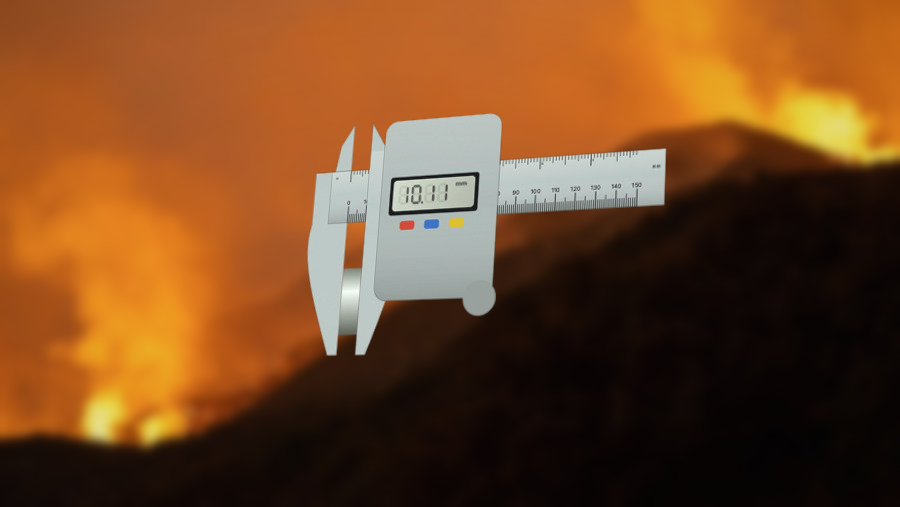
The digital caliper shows 10.11 mm
